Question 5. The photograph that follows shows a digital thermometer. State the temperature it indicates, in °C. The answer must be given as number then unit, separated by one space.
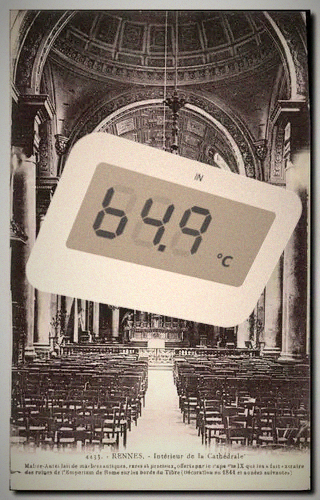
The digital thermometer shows 64.9 °C
